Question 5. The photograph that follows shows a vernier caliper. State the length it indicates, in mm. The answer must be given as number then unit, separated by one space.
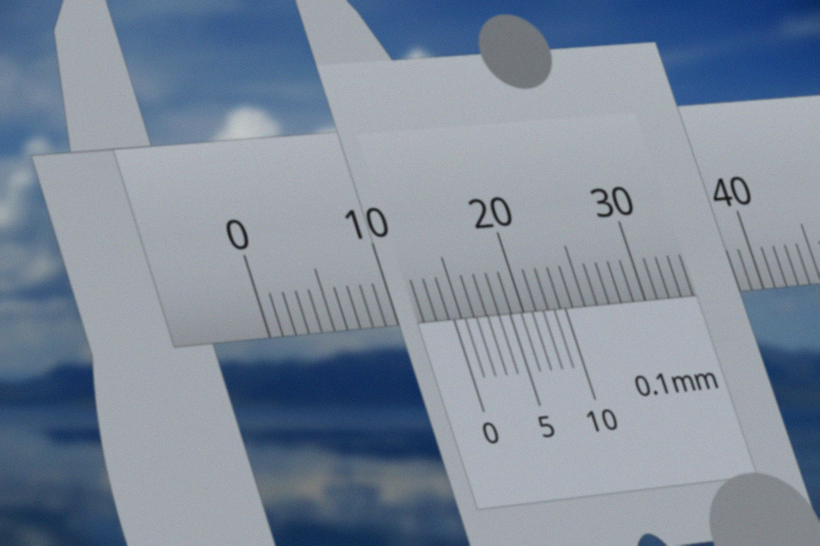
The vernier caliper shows 14.4 mm
